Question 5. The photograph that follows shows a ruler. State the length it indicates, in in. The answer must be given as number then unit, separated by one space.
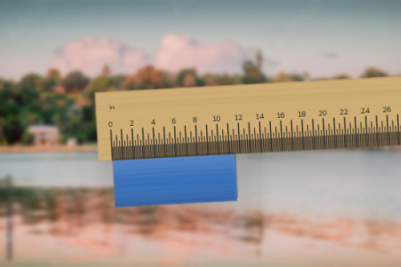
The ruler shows 11.5 in
